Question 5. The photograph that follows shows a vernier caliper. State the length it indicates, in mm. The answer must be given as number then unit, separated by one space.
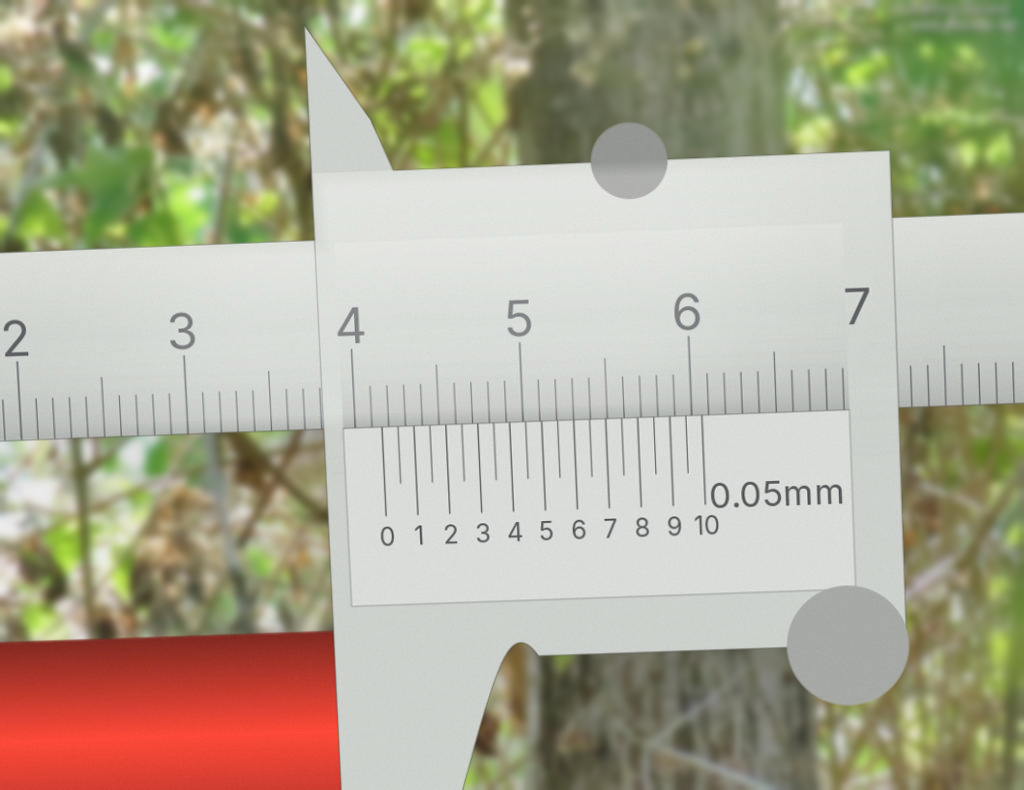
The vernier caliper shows 41.6 mm
